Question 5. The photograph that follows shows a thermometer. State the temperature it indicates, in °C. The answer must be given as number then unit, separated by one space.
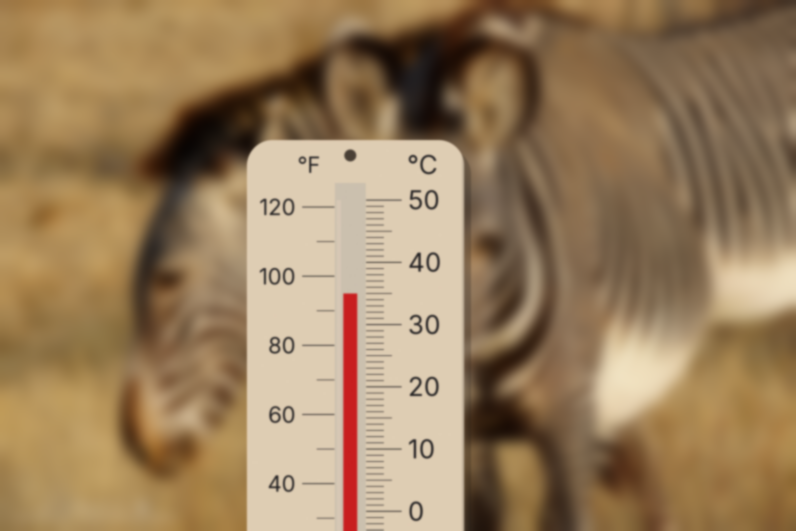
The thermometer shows 35 °C
